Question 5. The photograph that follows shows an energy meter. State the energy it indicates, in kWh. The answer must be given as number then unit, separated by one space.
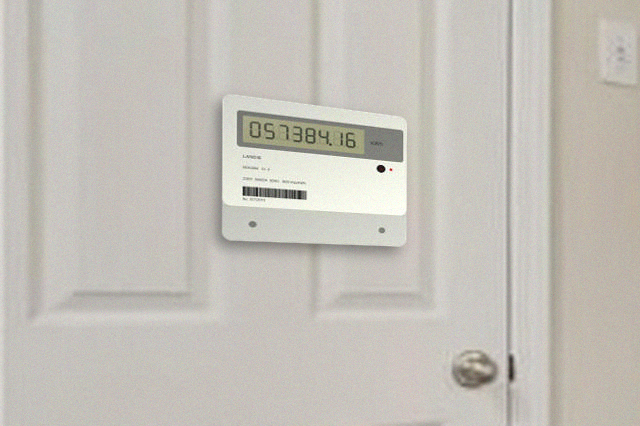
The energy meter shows 57384.16 kWh
